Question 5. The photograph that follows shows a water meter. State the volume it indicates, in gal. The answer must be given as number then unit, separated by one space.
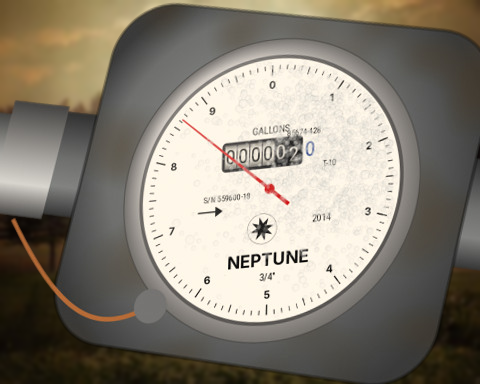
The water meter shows 18.6 gal
